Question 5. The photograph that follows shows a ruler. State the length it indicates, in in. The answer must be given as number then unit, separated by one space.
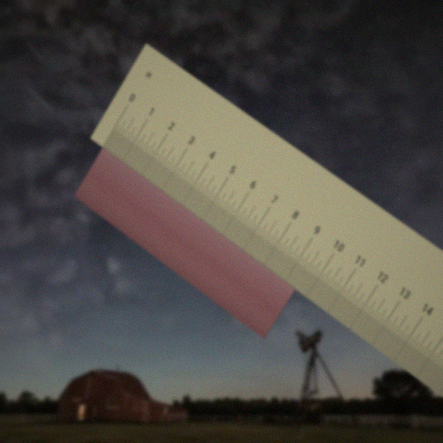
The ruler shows 9.5 in
